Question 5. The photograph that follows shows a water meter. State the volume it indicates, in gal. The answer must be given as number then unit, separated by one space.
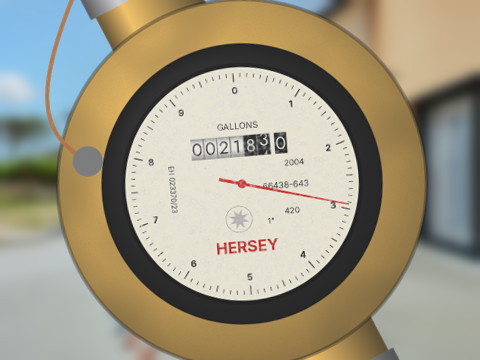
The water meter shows 21832.9 gal
